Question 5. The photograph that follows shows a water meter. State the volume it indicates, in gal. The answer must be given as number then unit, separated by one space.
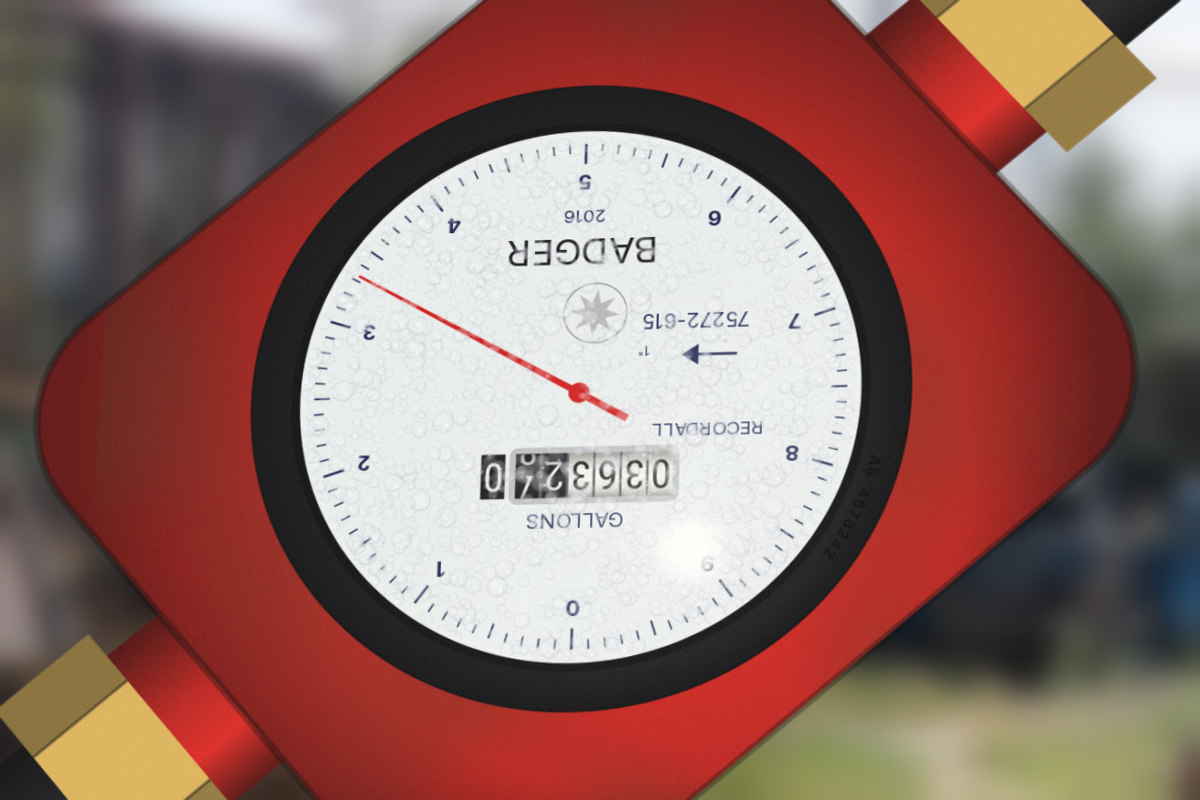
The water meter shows 363273.3 gal
